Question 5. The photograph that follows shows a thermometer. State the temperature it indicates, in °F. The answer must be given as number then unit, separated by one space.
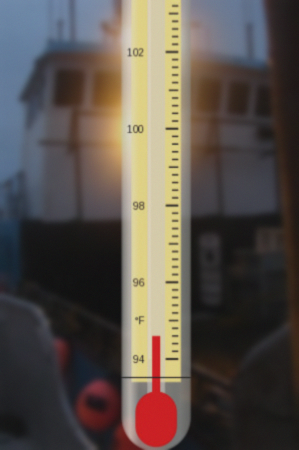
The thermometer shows 94.6 °F
